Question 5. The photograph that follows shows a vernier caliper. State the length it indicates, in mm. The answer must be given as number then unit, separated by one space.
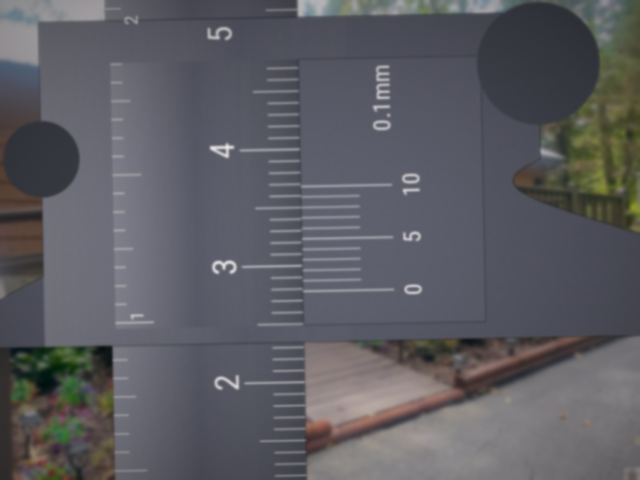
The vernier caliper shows 27.8 mm
